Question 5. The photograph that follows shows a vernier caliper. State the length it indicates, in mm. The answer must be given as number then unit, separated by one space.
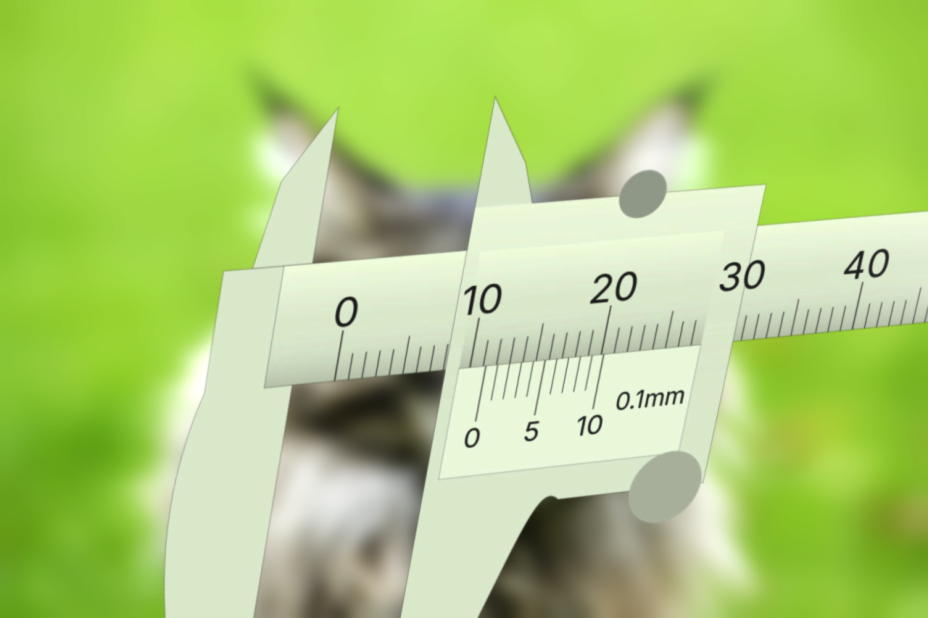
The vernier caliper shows 11.2 mm
